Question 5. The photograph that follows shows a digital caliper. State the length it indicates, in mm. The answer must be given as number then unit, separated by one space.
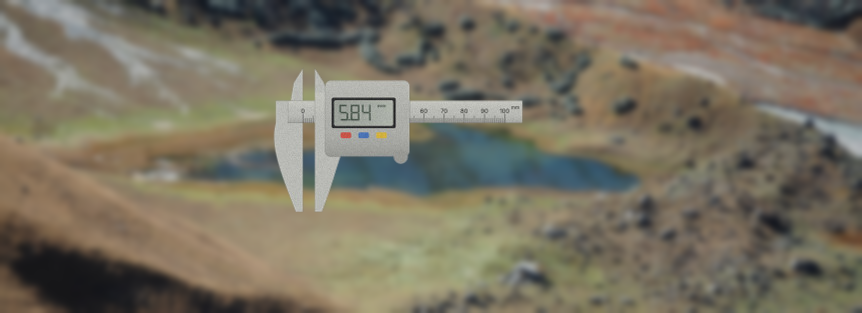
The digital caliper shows 5.84 mm
